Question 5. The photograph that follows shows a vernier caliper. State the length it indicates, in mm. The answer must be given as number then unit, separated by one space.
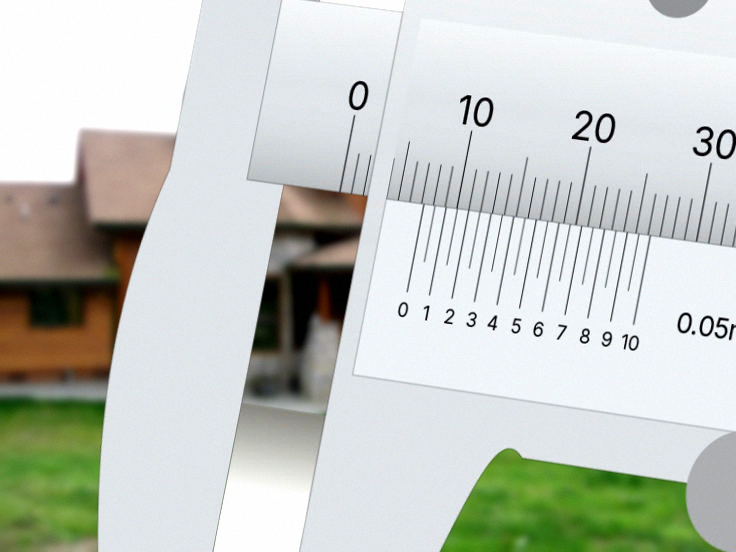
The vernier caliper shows 7.2 mm
